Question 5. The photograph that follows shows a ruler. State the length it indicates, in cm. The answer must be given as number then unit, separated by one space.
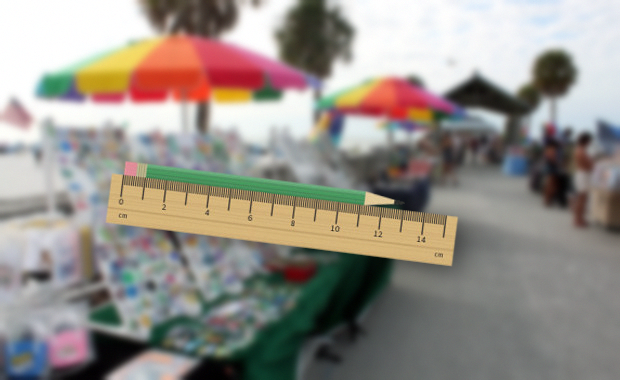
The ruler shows 13 cm
